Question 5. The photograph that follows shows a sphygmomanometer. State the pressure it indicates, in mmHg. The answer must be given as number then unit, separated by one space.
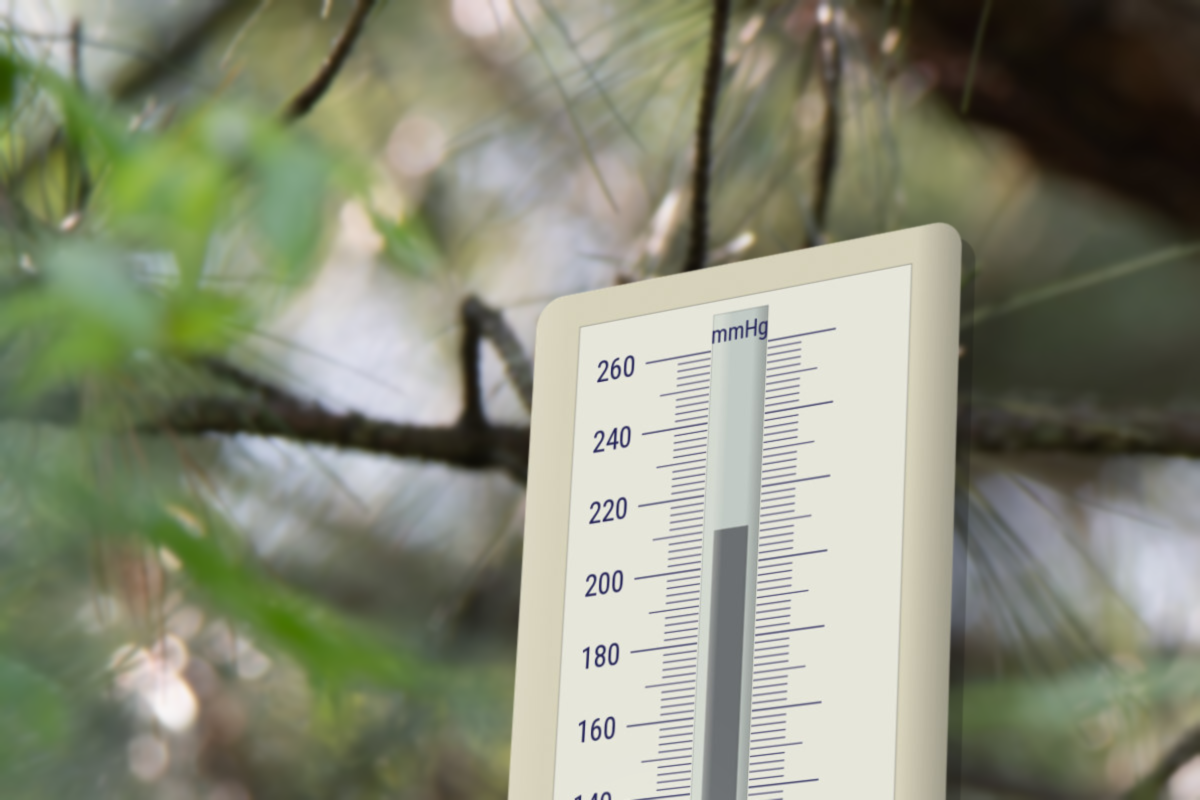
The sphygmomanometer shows 210 mmHg
